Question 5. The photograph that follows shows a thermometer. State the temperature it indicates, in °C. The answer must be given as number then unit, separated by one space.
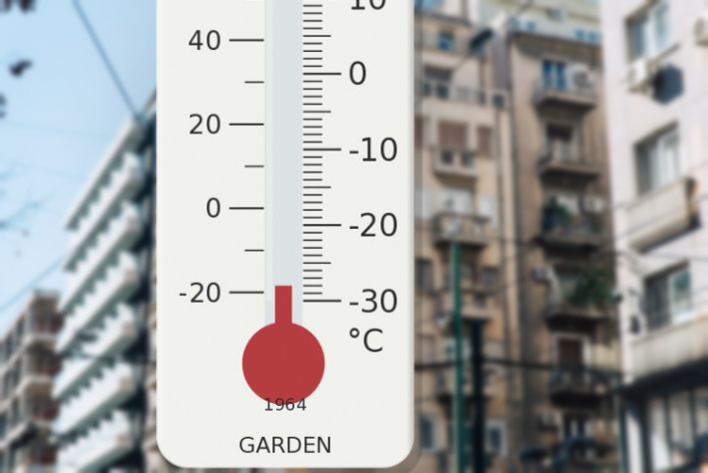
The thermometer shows -28 °C
